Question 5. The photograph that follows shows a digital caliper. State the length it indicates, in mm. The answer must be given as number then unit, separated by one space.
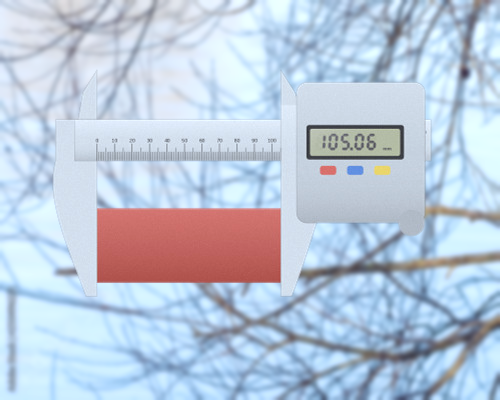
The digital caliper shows 105.06 mm
